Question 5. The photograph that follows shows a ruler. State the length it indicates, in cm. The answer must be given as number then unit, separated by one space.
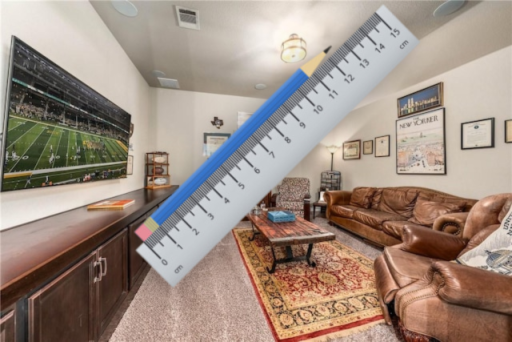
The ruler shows 12.5 cm
